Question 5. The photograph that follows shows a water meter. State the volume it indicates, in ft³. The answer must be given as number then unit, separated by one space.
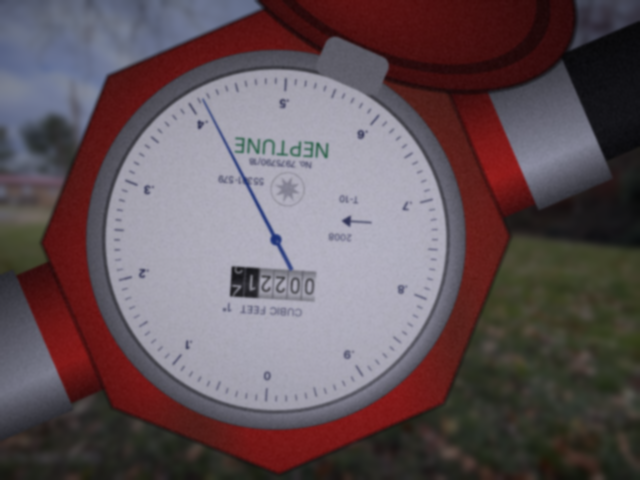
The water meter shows 2212.41 ft³
